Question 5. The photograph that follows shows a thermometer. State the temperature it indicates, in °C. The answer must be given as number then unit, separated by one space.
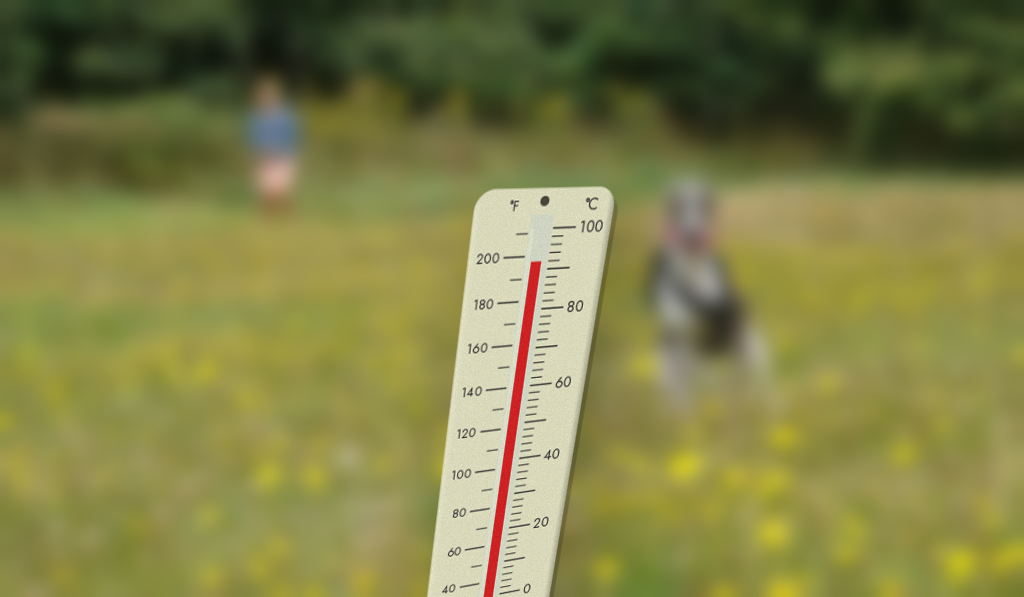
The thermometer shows 92 °C
